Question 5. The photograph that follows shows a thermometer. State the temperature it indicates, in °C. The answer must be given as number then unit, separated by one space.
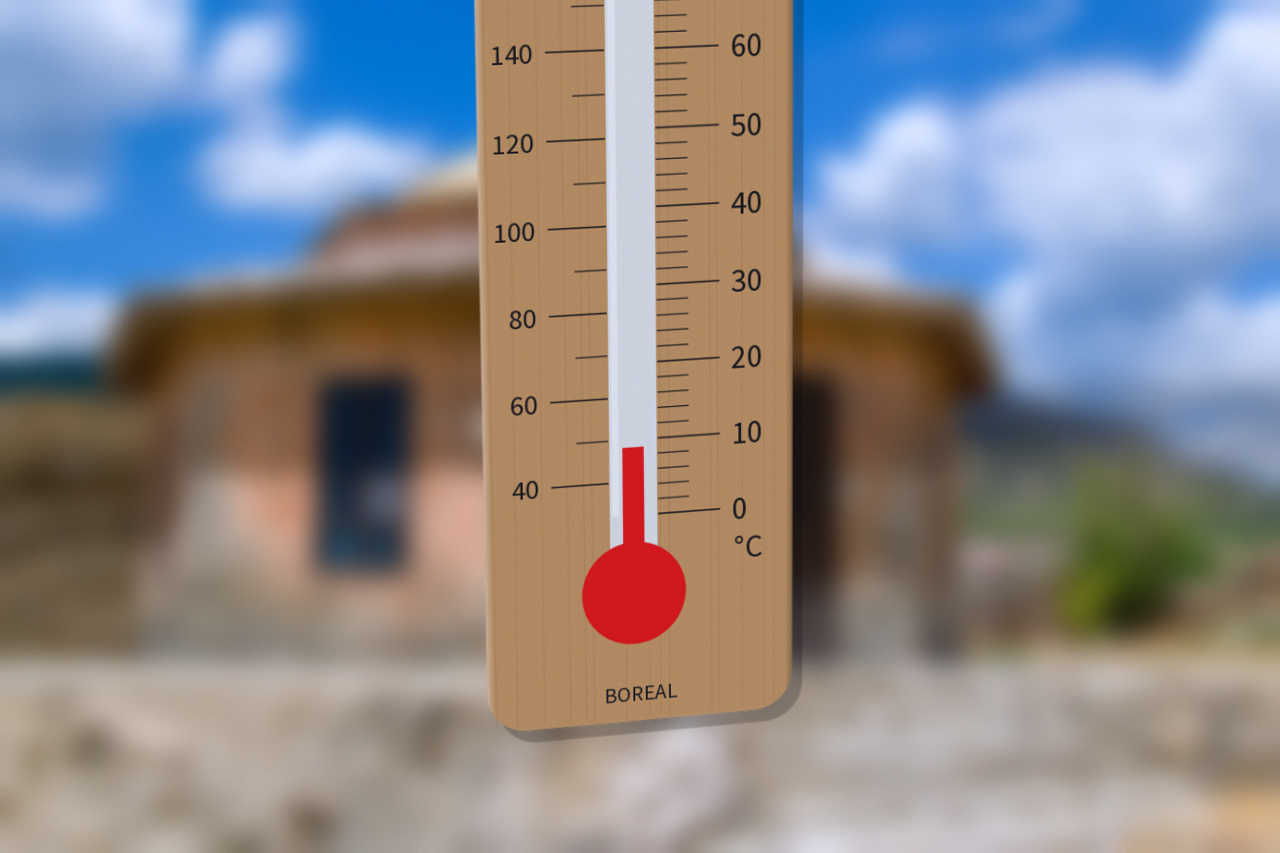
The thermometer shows 9 °C
